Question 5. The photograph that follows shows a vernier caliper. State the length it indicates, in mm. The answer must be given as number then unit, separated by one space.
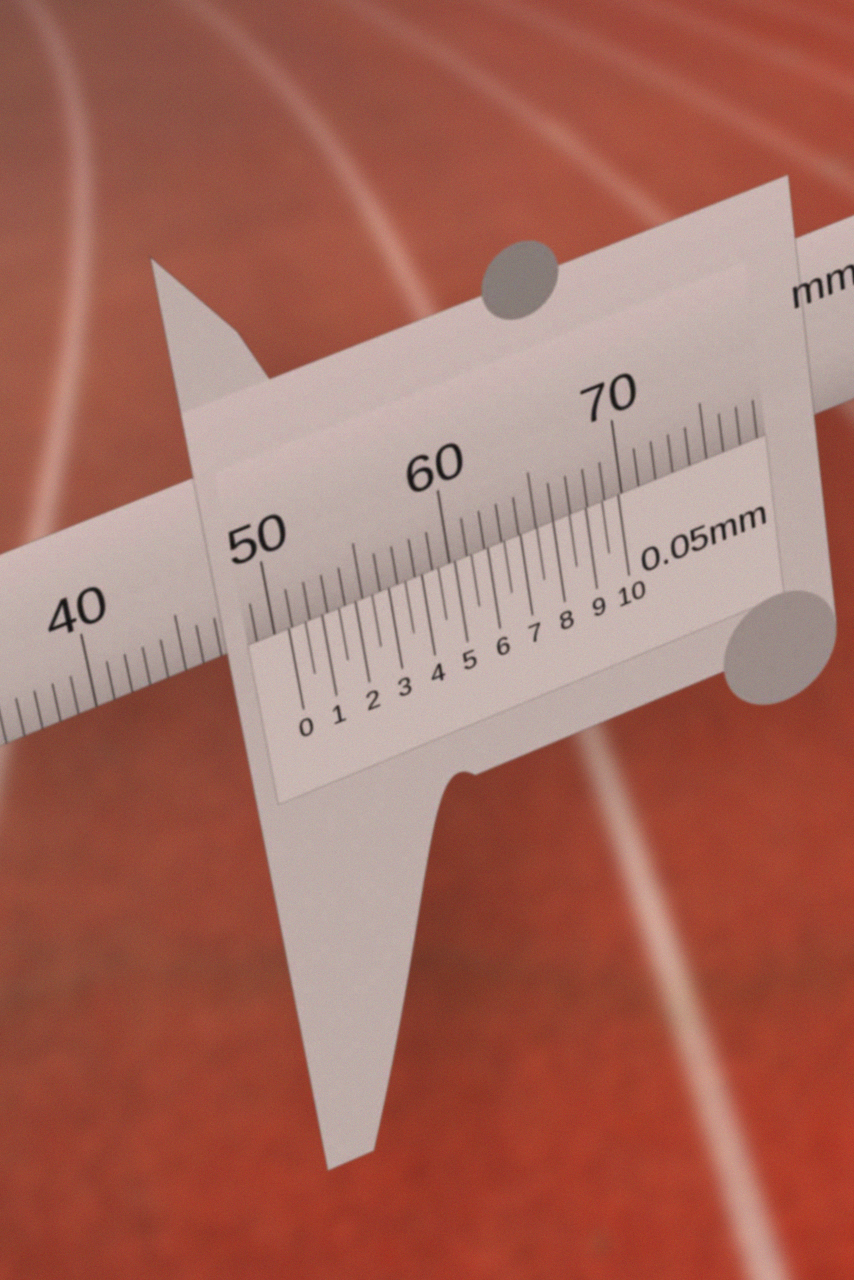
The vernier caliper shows 50.8 mm
